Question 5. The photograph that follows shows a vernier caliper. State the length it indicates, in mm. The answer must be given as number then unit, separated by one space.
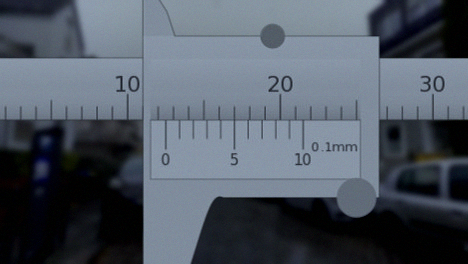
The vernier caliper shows 12.5 mm
